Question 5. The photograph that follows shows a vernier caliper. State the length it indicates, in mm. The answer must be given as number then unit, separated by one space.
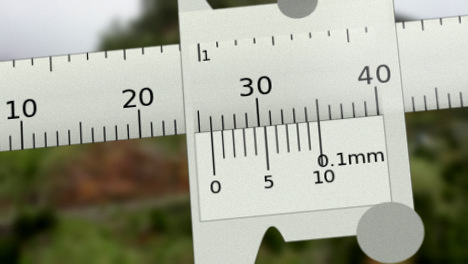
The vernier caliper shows 26.0 mm
